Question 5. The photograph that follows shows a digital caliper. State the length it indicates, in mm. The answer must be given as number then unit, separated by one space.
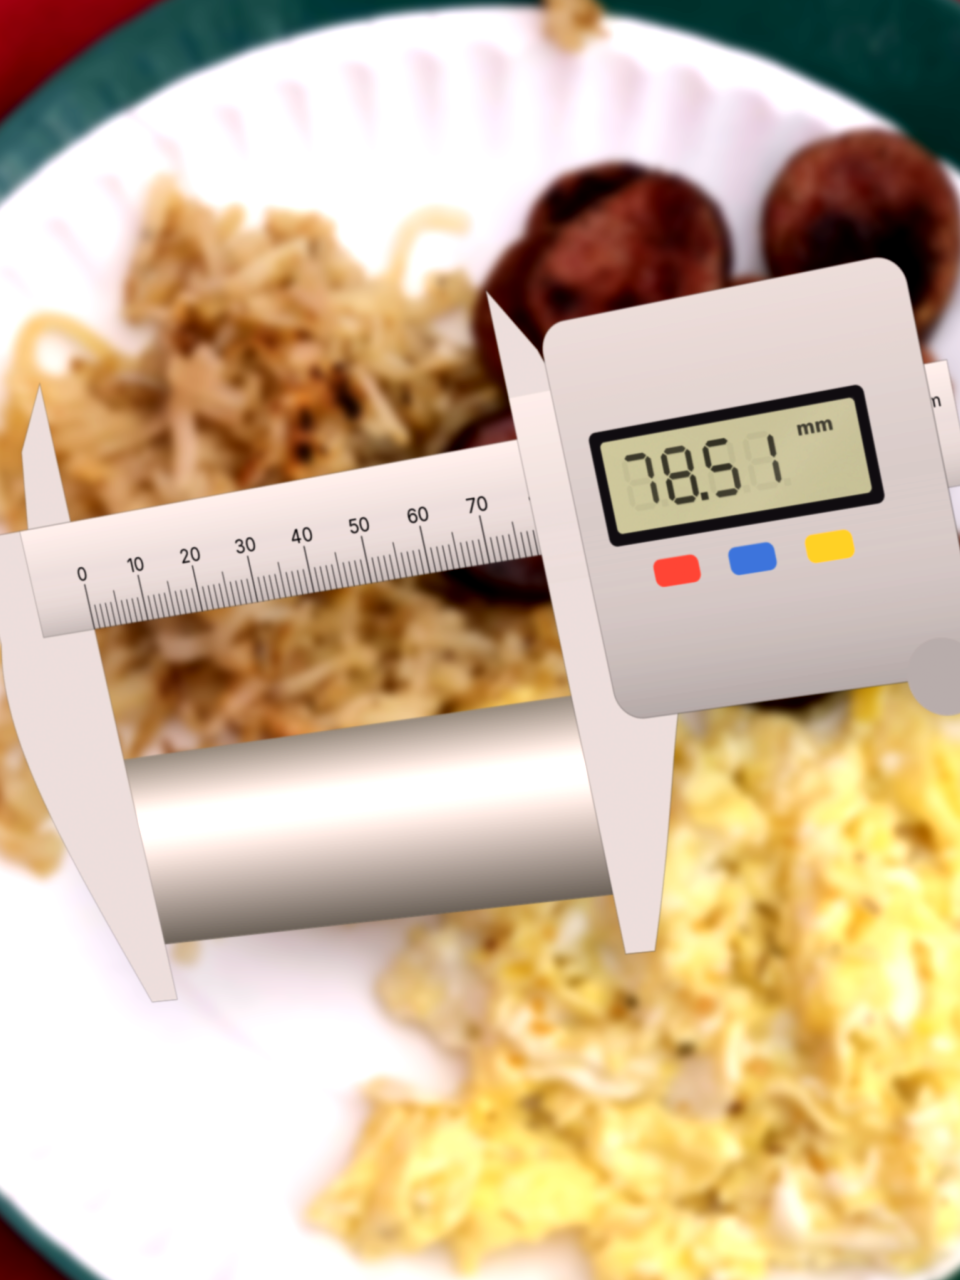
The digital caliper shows 78.51 mm
